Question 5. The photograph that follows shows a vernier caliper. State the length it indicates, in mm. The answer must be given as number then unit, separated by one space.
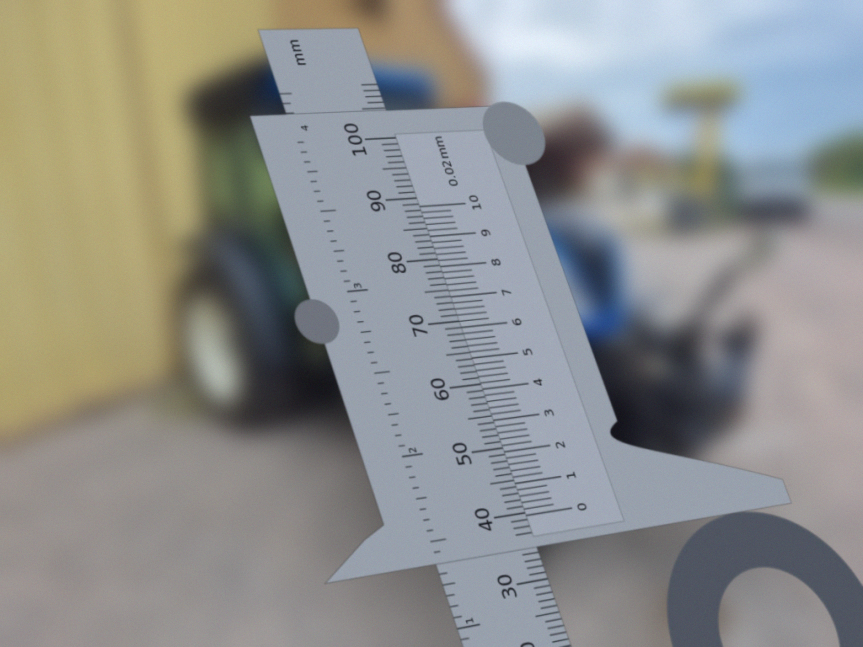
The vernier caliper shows 39.6 mm
